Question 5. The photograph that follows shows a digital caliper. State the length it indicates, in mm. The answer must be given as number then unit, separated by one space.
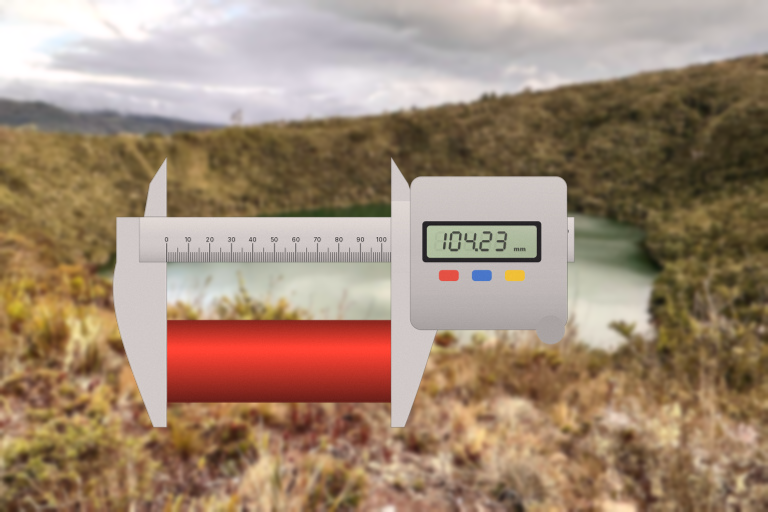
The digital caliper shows 104.23 mm
